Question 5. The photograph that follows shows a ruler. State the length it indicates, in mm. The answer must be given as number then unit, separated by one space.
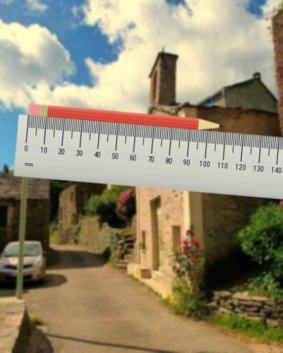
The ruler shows 110 mm
